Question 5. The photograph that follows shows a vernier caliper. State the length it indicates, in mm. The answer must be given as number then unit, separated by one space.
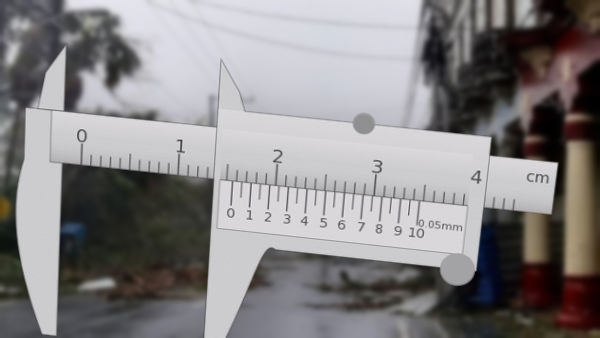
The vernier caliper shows 15.6 mm
